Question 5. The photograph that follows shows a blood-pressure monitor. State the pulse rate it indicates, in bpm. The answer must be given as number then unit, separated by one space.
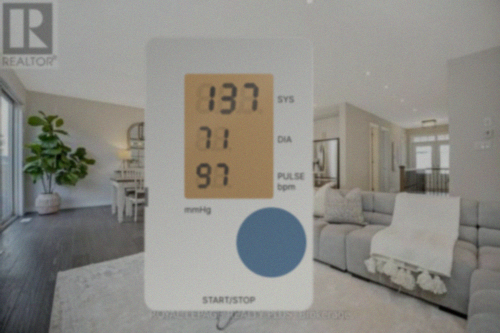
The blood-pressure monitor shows 97 bpm
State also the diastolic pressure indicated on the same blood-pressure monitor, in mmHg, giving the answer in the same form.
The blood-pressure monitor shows 71 mmHg
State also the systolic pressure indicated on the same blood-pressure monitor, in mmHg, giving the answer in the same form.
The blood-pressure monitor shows 137 mmHg
